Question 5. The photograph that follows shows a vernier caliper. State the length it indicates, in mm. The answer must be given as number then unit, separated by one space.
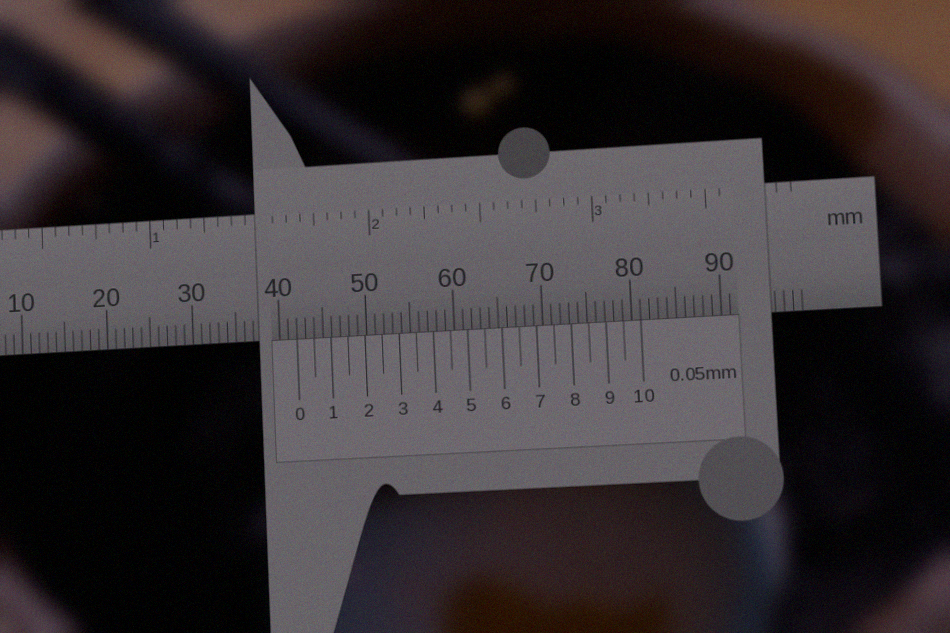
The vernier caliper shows 42.0 mm
